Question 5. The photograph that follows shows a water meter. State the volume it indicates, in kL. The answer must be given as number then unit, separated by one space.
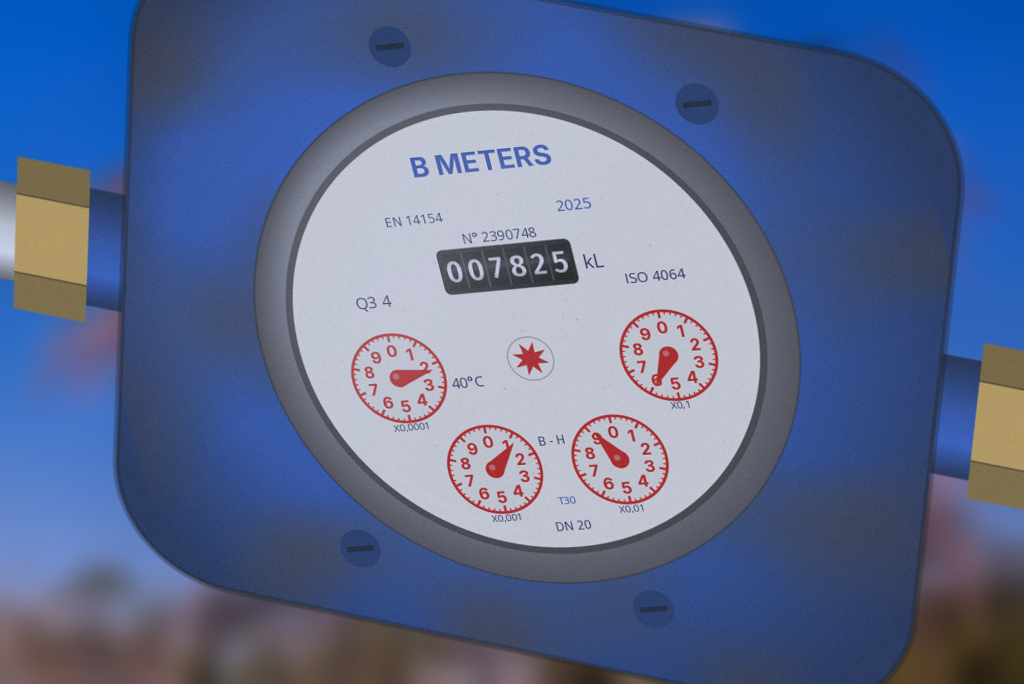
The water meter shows 7825.5912 kL
